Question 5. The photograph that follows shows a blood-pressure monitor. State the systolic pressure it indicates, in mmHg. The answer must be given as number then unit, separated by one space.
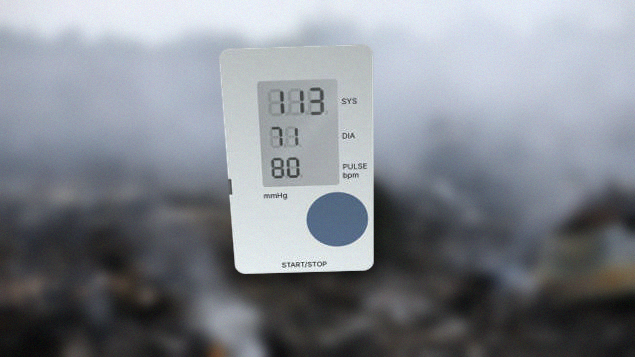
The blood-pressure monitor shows 113 mmHg
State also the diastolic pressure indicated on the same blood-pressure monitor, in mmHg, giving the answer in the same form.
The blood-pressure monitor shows 71 mmHg
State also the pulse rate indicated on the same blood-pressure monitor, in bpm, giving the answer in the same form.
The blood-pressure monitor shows 80 bpm
